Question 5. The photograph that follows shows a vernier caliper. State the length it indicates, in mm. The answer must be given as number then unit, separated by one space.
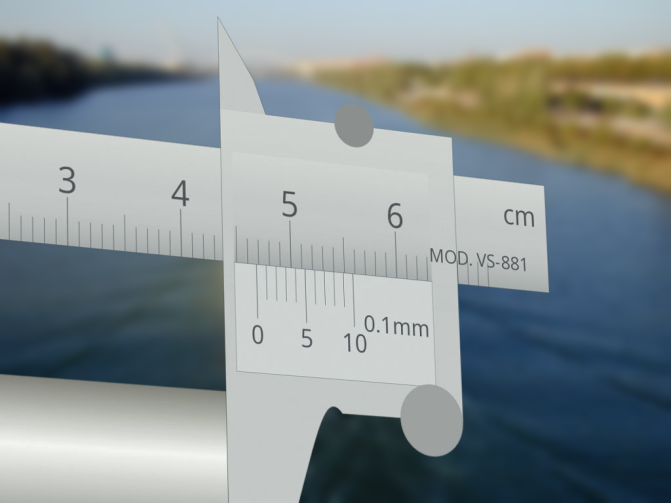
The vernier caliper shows 46.8 mm
